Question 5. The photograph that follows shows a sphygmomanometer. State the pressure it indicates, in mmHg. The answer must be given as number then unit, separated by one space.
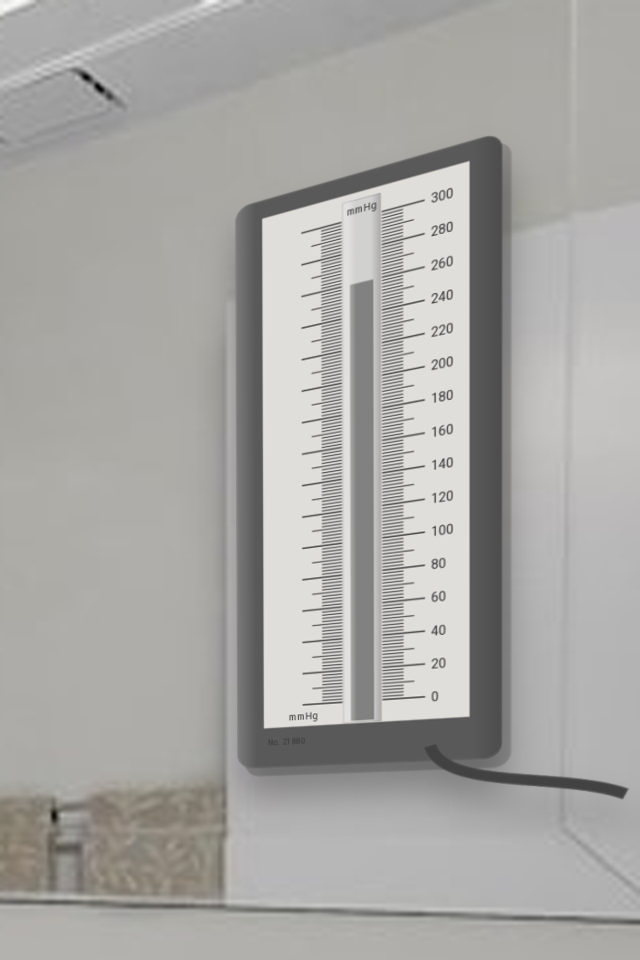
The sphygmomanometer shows 260 mmHg
